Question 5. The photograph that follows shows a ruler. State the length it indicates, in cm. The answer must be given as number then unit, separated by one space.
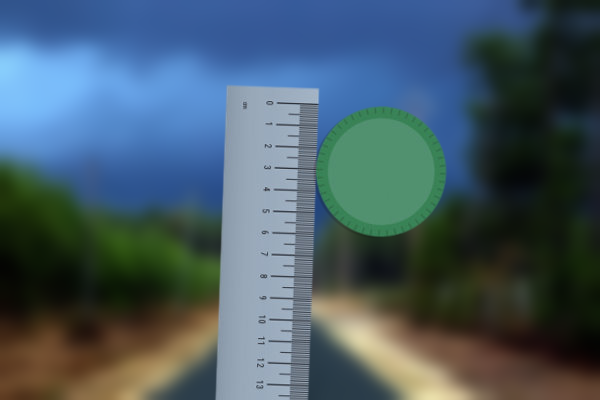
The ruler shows 6 cm
